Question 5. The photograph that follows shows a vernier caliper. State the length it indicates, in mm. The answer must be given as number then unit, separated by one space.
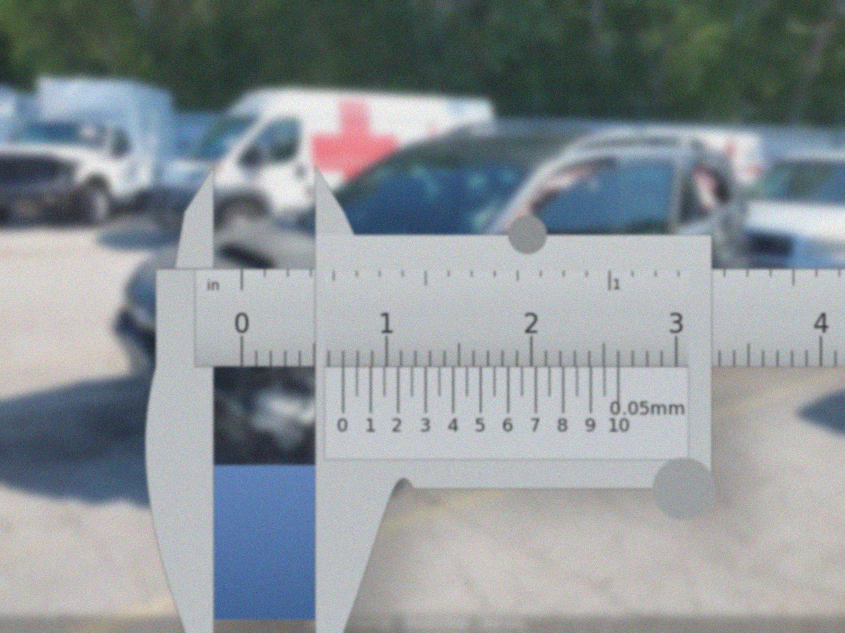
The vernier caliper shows 7.0 mm
